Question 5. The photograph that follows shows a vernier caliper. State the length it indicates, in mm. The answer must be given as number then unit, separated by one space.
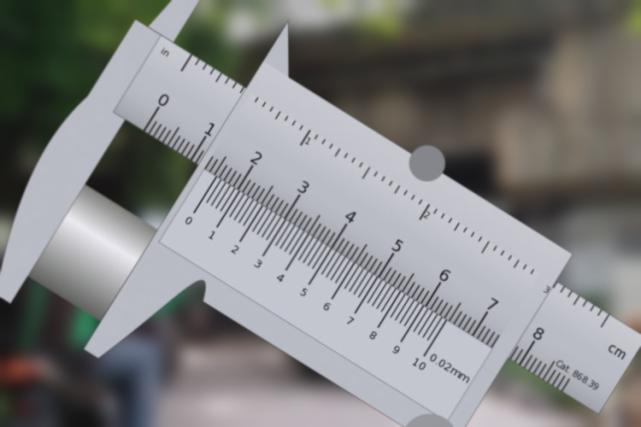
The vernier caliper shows 15.5 mm
